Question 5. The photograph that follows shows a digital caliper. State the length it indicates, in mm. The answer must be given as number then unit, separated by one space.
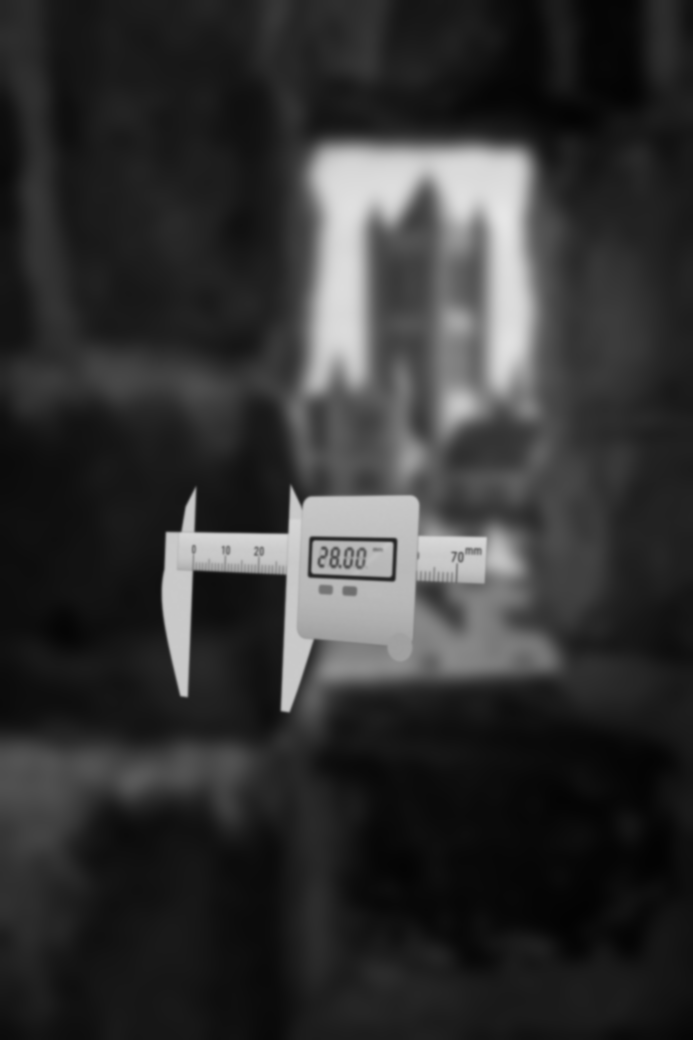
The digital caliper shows 28.00 mm
